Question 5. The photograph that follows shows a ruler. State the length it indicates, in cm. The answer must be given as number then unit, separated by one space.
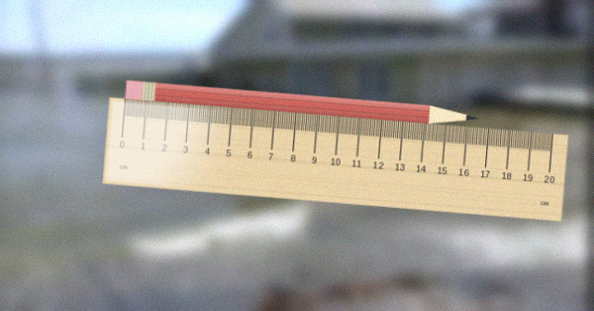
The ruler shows 16.5 cm
